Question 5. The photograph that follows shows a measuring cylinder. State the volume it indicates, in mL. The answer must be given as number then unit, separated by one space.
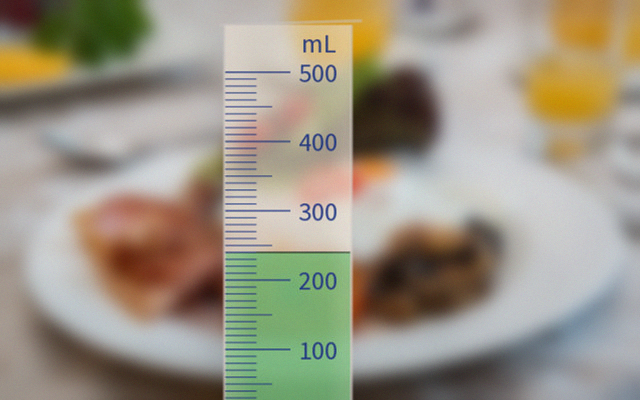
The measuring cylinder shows 240 mL
